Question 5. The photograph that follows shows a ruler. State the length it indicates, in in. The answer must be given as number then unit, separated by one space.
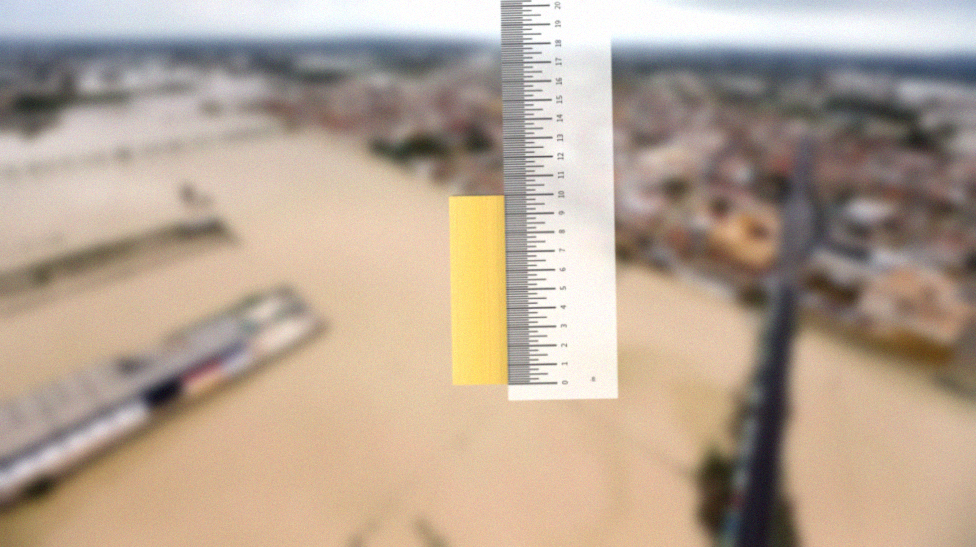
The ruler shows 10 in
